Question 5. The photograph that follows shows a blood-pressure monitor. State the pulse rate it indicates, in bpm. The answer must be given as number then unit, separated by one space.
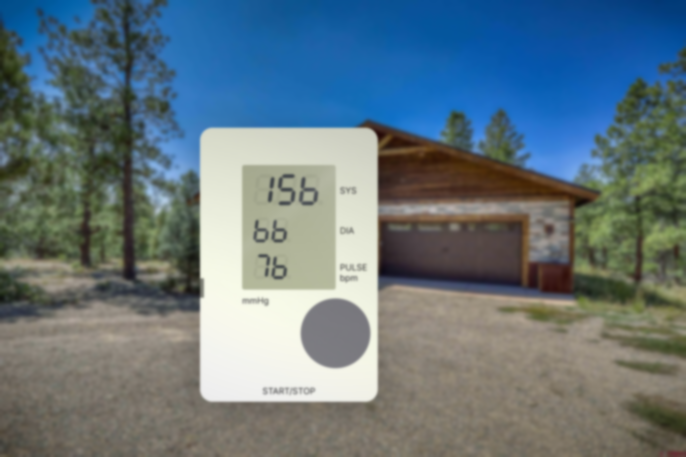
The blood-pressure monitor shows 76 bpm
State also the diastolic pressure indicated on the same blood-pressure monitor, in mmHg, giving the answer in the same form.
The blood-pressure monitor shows 66 mmHg
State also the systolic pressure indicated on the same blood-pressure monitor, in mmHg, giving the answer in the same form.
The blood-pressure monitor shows 156 mmHg
